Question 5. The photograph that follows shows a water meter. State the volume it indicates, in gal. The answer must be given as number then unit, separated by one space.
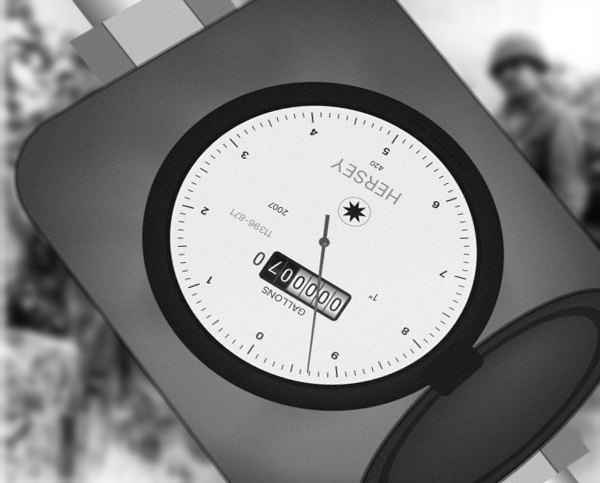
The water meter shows 69.3 gal
